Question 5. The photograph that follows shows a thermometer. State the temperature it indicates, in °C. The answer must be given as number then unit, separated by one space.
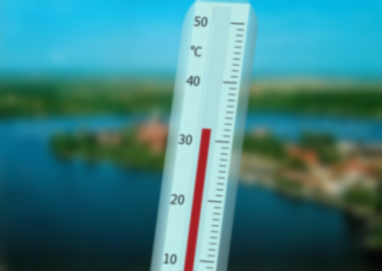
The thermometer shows 32 °C
